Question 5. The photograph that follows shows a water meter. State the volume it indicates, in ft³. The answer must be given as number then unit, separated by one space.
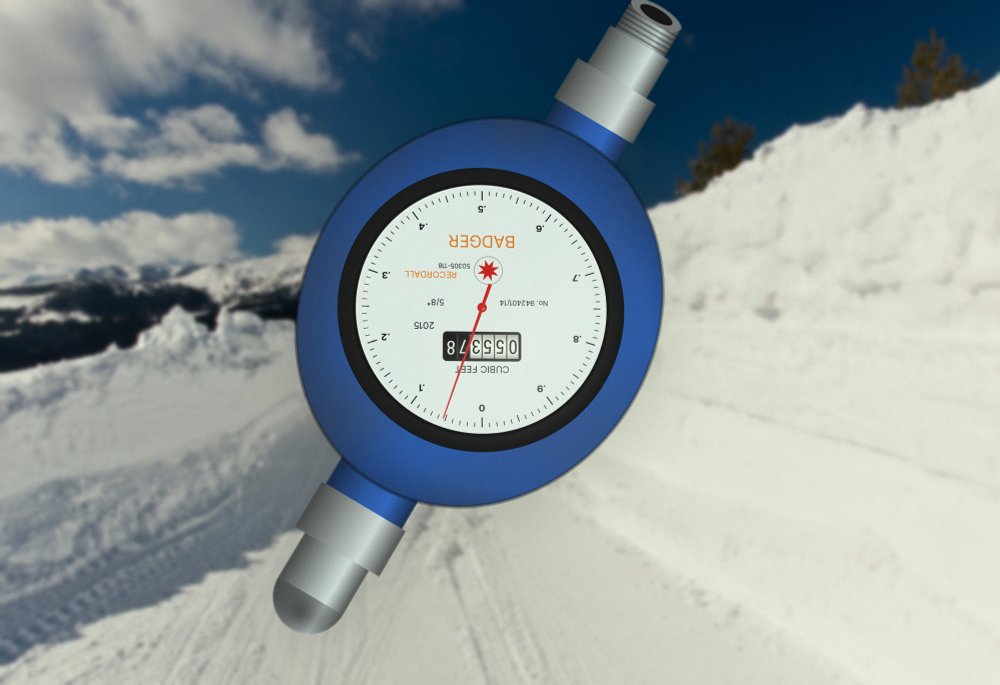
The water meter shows 55378.05 ft³
